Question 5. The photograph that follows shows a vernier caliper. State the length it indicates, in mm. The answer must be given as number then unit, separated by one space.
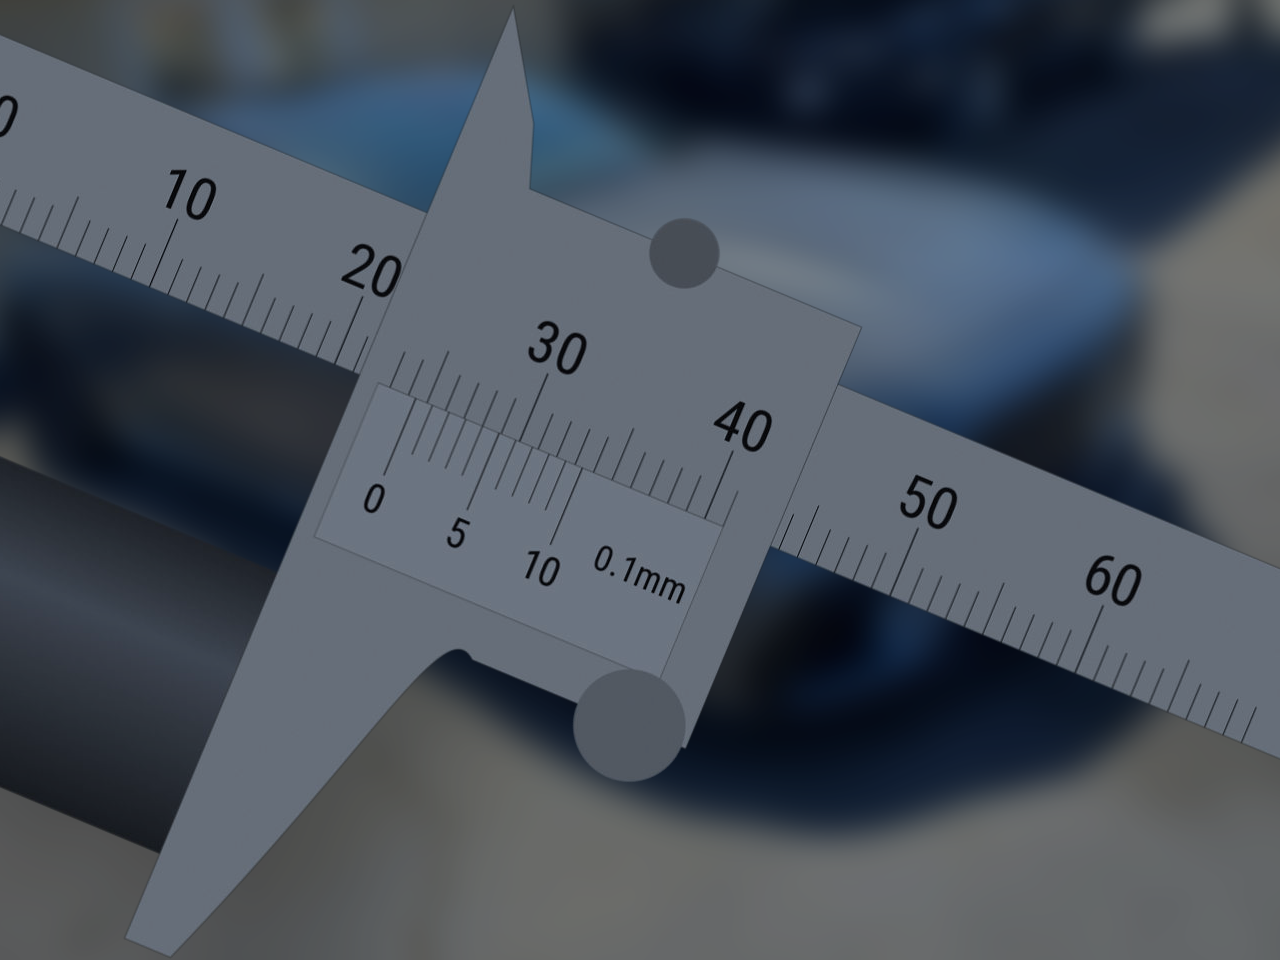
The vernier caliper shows 24.4 mm
